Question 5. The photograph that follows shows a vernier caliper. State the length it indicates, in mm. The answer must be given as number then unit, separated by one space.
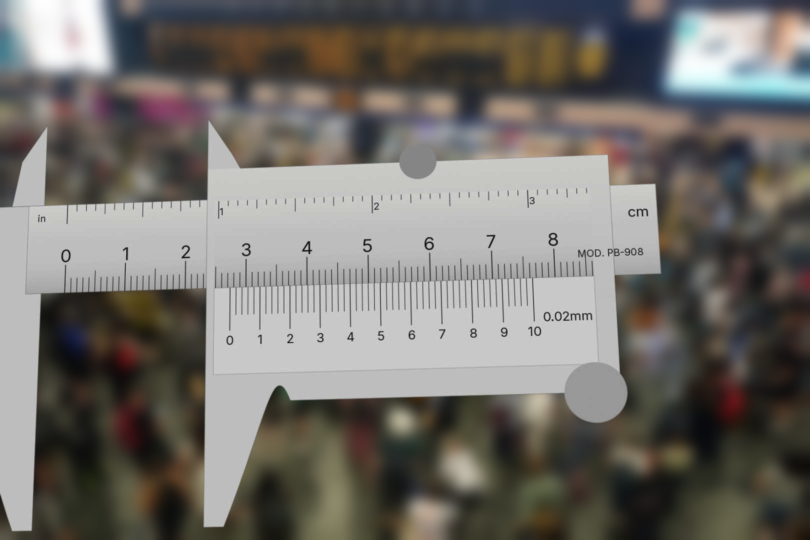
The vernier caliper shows 27.4 mm
